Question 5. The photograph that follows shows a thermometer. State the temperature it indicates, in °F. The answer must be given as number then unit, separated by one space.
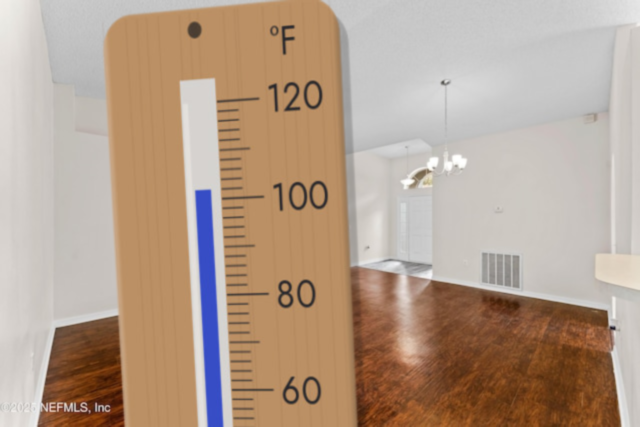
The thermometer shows 102 °F
